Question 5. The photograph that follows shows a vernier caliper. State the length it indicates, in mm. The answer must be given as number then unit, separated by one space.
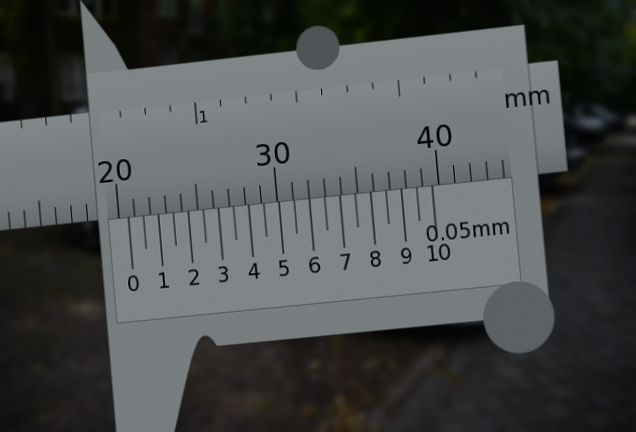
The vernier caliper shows 20.6 mm
